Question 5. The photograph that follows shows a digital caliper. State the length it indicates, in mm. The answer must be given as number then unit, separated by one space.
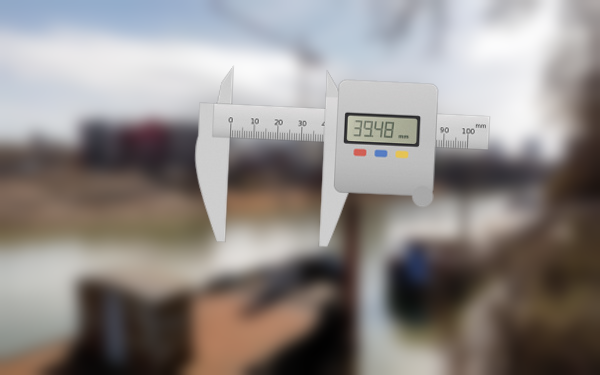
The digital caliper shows 39.48 mm
